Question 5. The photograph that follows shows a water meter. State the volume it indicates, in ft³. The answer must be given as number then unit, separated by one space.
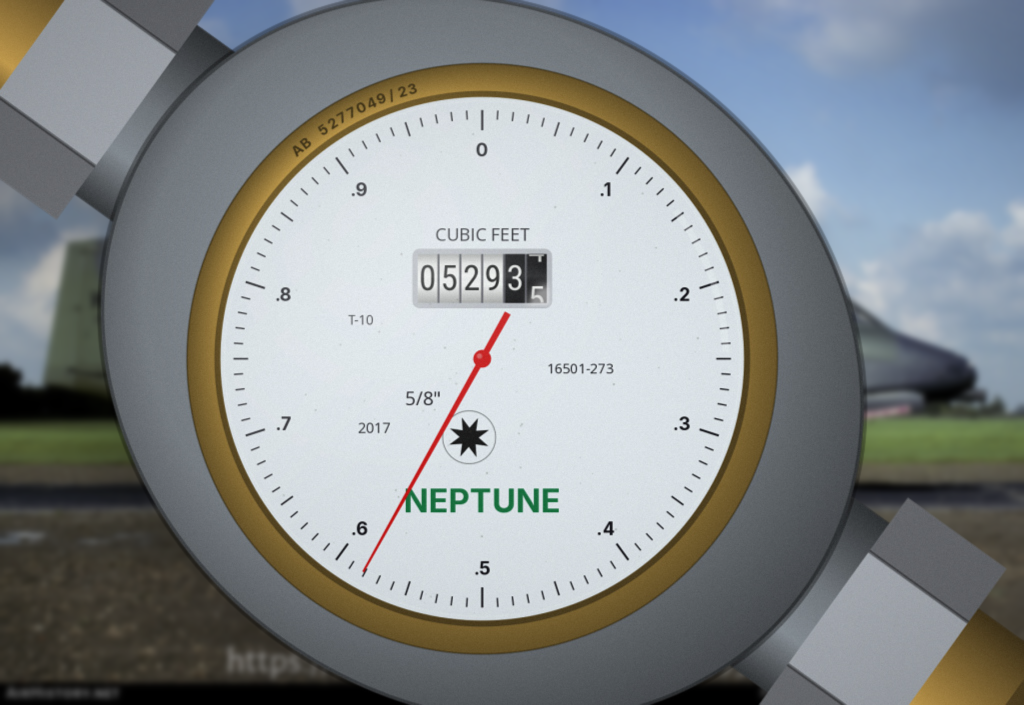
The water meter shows 52934.58 ft³
